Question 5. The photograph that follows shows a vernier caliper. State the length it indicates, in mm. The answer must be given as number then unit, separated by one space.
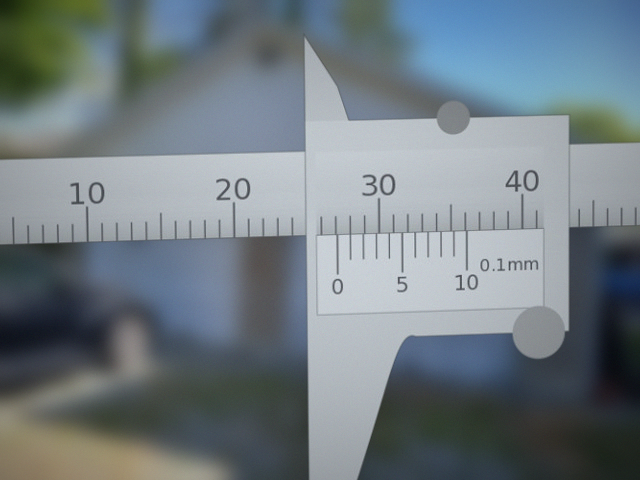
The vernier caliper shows 27.1 mm
